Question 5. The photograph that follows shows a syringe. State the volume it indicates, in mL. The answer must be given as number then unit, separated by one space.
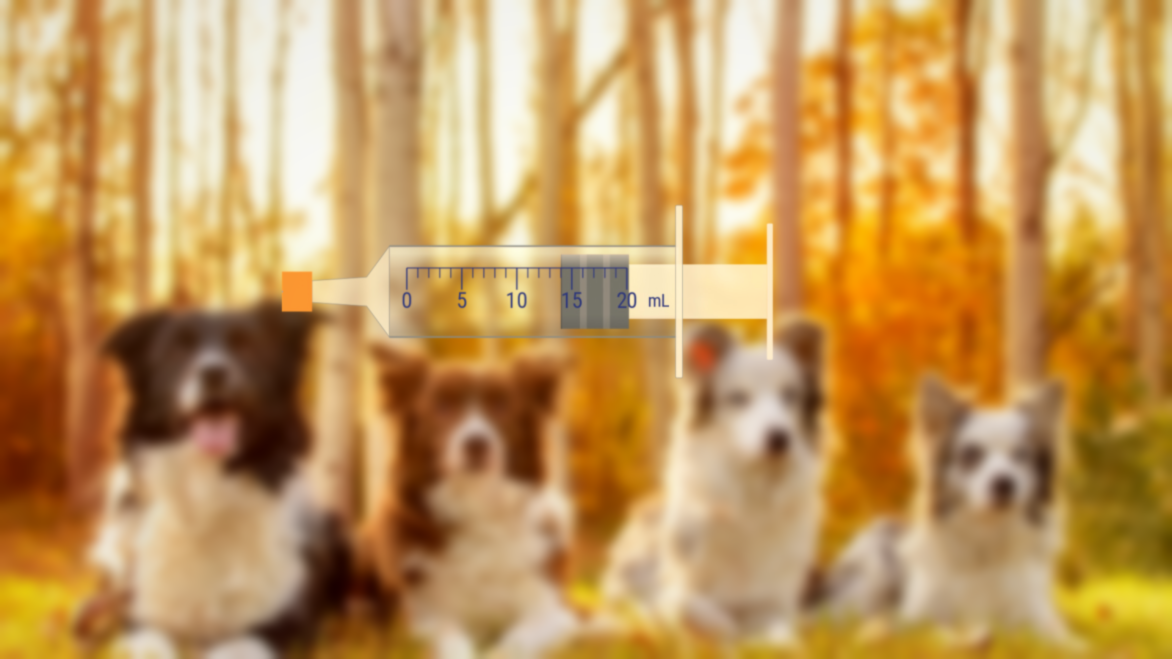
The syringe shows 14 mL
